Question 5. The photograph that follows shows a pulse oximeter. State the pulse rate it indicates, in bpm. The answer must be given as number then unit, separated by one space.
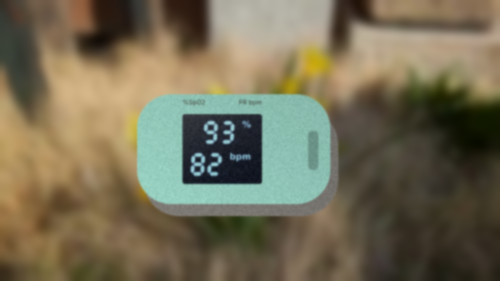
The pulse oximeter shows 82 bpm
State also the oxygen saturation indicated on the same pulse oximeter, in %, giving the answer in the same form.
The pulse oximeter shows 93 %
